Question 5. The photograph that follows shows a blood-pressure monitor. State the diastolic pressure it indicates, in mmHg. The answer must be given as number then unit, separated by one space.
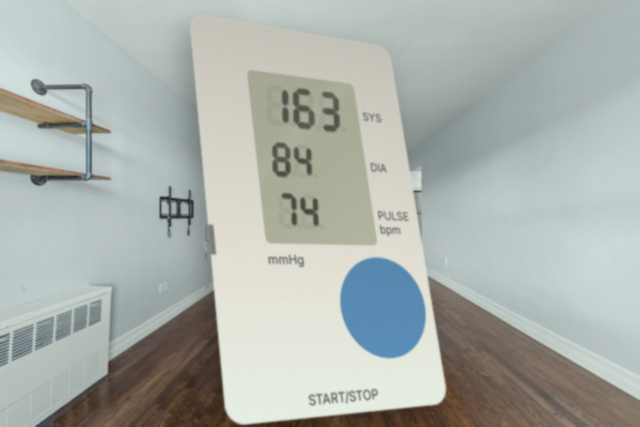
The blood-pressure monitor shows 84 mmHg
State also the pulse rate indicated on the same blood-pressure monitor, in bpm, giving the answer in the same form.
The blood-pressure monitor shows 74 bpm
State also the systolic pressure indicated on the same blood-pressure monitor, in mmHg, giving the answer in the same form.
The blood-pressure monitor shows 163 mmHg
